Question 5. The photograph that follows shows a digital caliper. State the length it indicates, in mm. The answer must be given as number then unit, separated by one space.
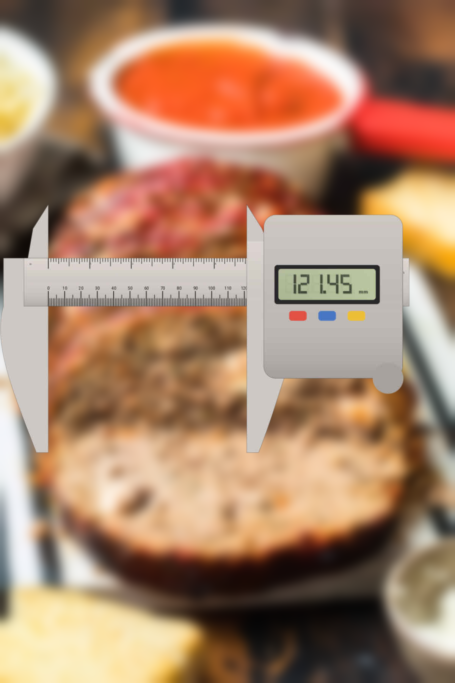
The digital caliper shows 121.45 mm
